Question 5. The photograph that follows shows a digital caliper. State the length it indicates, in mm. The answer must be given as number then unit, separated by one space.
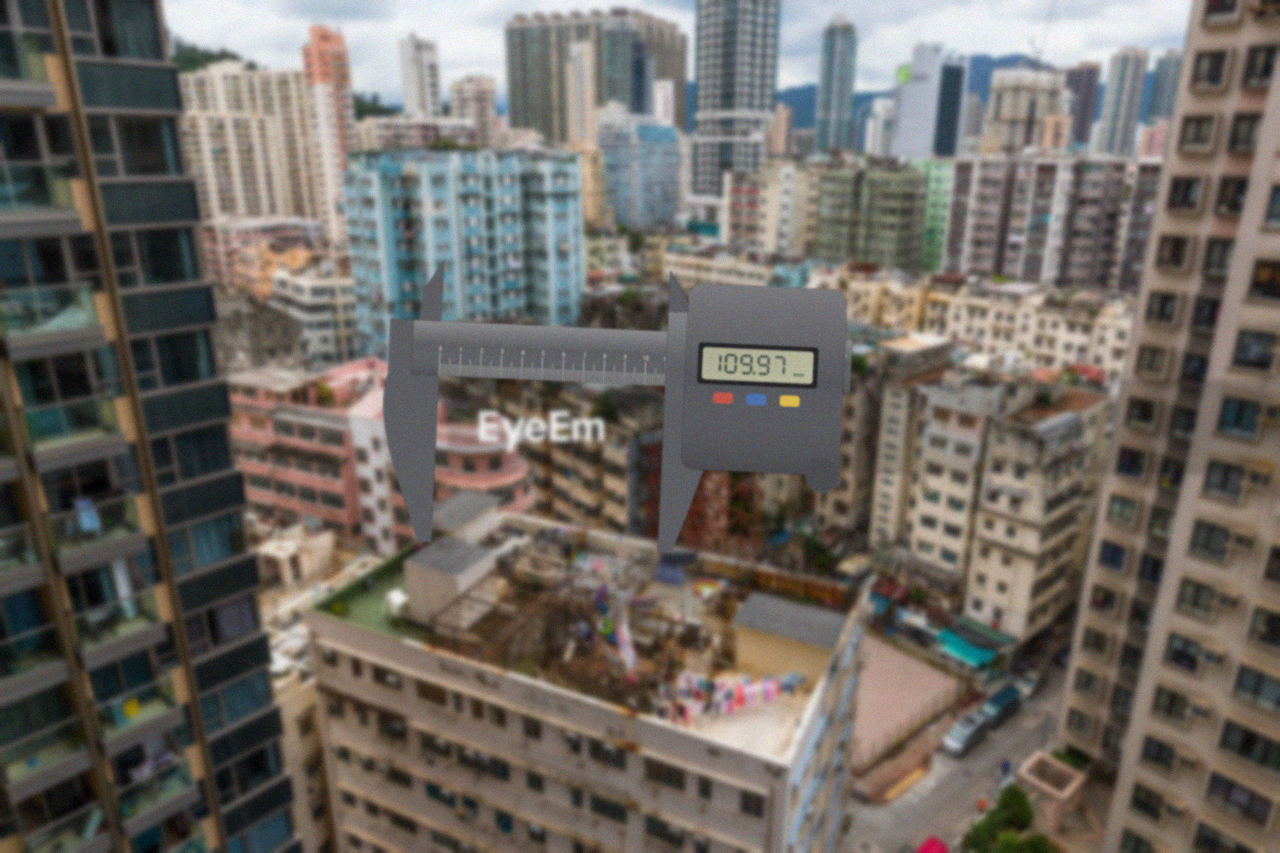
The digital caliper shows 109.97 mm
